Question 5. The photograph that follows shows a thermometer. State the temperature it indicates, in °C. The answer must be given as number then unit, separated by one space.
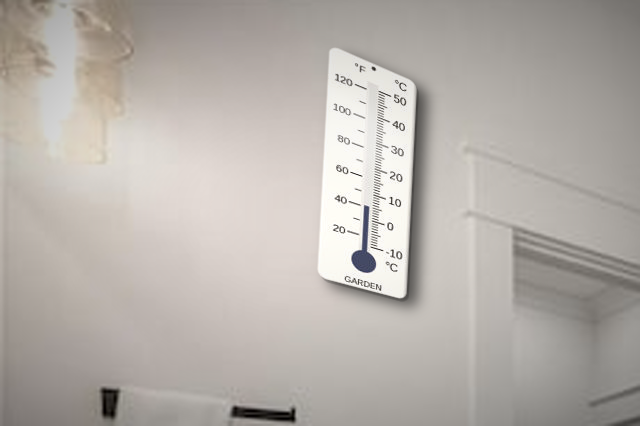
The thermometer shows 5 °C
